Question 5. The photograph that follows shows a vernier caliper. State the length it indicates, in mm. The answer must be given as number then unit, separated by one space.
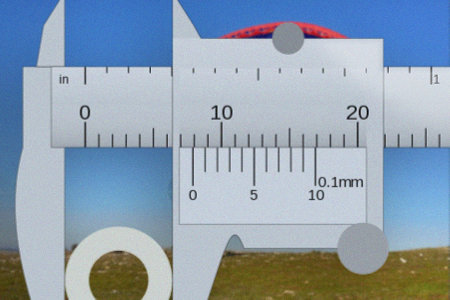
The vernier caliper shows 7.9 mm
